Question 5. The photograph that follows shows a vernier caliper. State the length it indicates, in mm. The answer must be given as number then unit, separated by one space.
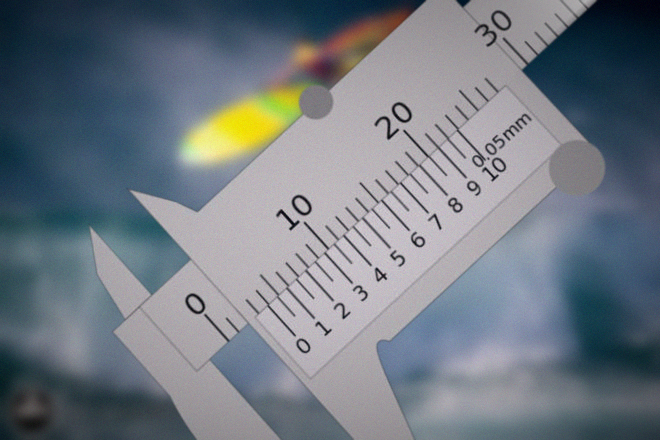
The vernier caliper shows 3.9 mm
